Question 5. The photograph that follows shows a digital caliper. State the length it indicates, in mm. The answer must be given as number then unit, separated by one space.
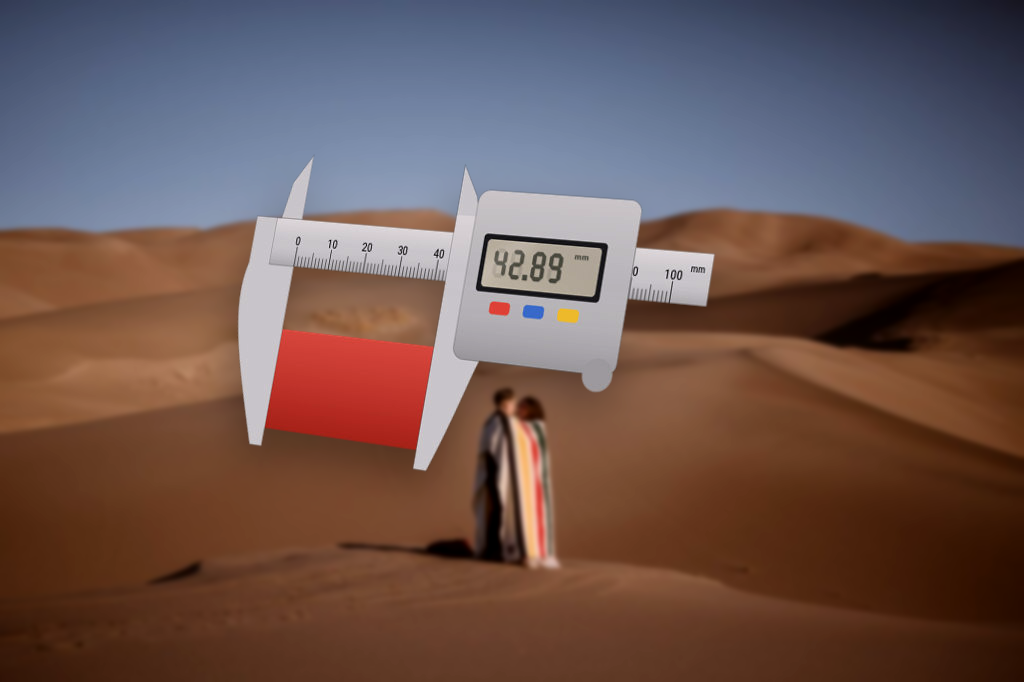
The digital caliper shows 42.89 mm
